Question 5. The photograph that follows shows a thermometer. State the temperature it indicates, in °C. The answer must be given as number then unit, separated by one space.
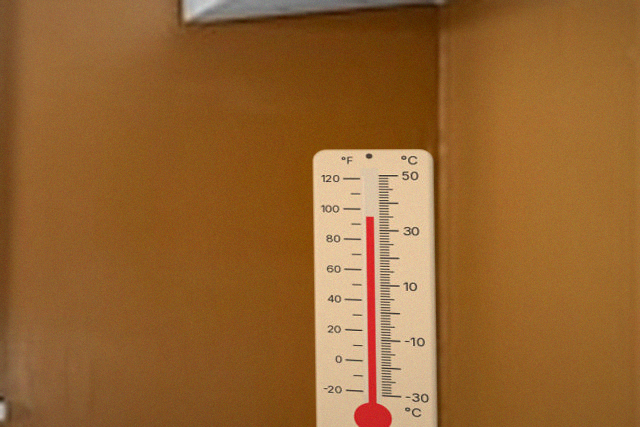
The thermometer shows 35 °C
